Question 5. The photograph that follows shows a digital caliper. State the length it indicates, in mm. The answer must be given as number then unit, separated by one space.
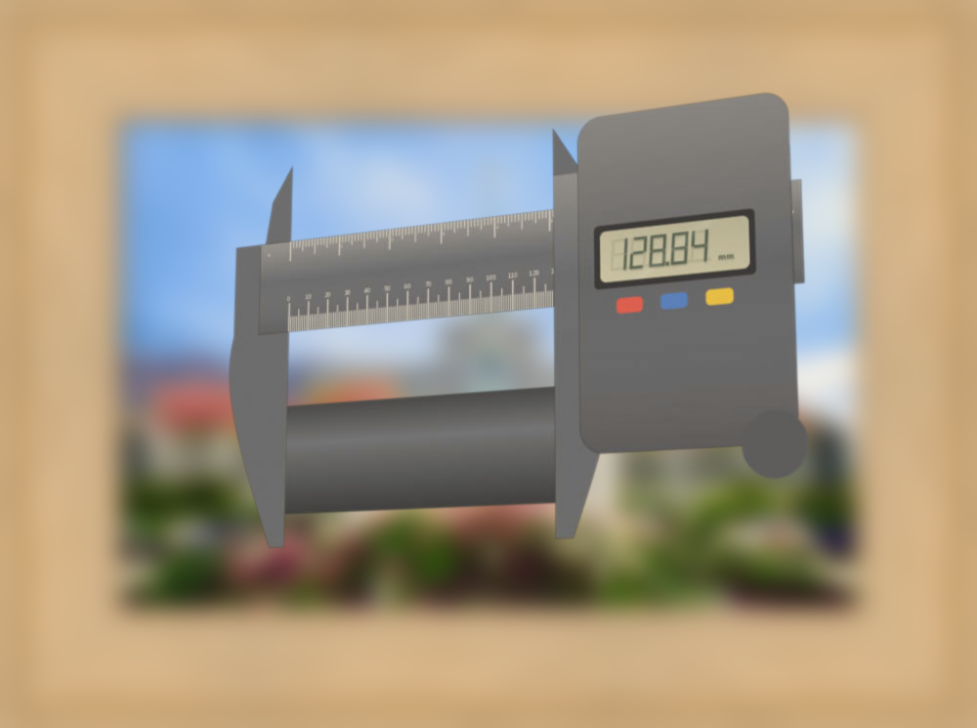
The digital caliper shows 128.84 mm
